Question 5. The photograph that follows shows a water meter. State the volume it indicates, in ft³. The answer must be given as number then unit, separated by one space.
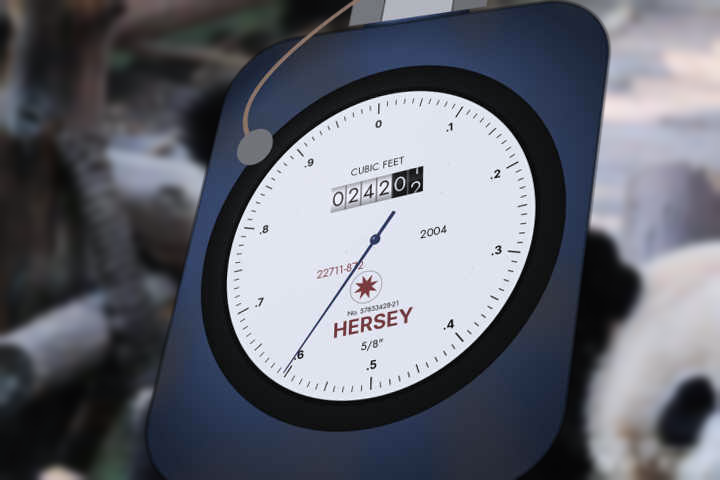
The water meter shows 24201.60 ft³
